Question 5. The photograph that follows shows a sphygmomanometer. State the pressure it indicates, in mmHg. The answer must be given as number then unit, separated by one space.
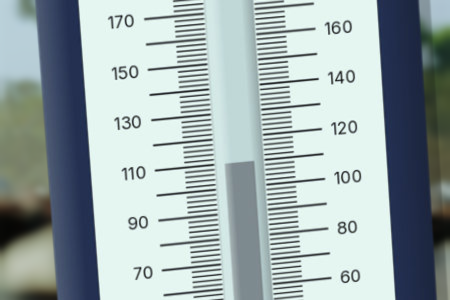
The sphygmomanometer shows 110 mmHg
